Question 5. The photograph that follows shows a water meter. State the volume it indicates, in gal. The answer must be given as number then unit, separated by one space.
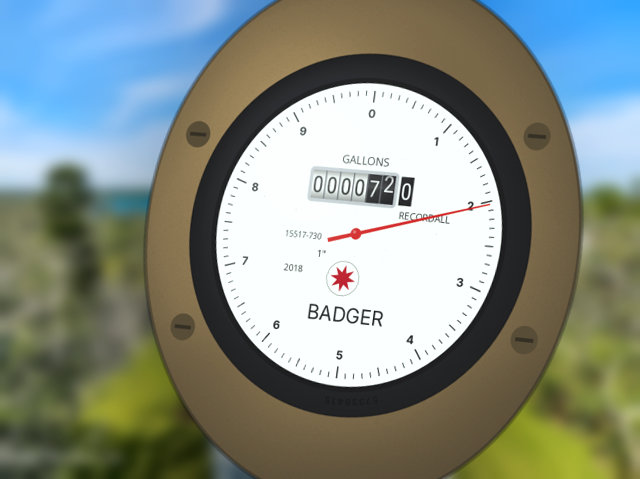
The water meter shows 722.0 gal
